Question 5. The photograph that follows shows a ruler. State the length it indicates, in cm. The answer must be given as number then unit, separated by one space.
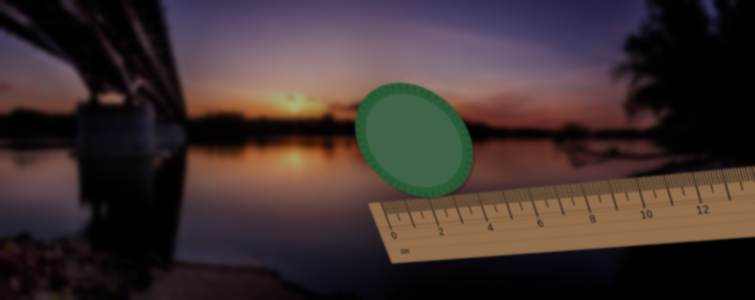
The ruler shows 4.5 cm
